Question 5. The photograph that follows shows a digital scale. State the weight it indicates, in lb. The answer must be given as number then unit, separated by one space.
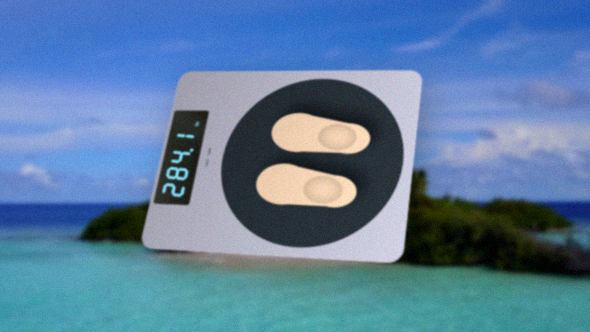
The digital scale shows 284.1 lb
